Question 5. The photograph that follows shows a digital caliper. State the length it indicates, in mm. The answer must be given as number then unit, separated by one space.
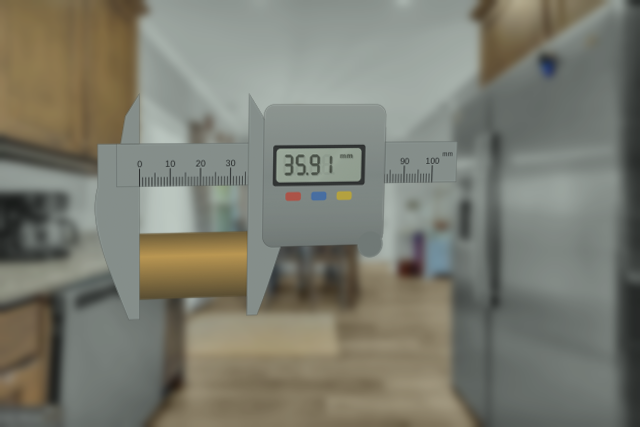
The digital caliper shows 35.91 mm
